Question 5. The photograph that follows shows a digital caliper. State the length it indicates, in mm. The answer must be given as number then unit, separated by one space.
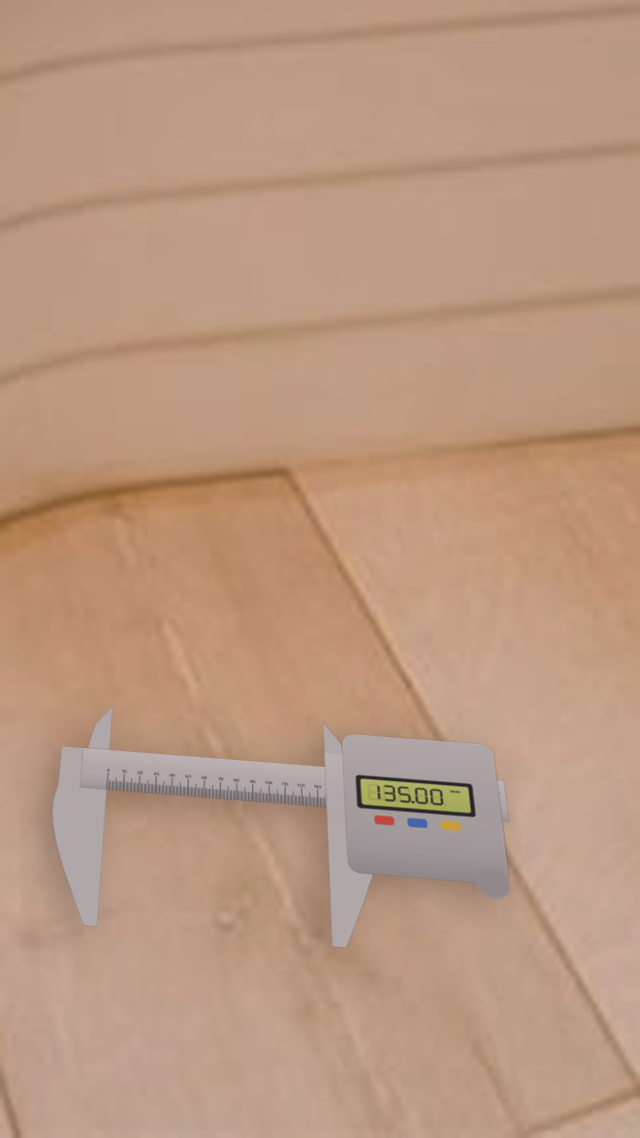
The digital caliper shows 135.00 mm
